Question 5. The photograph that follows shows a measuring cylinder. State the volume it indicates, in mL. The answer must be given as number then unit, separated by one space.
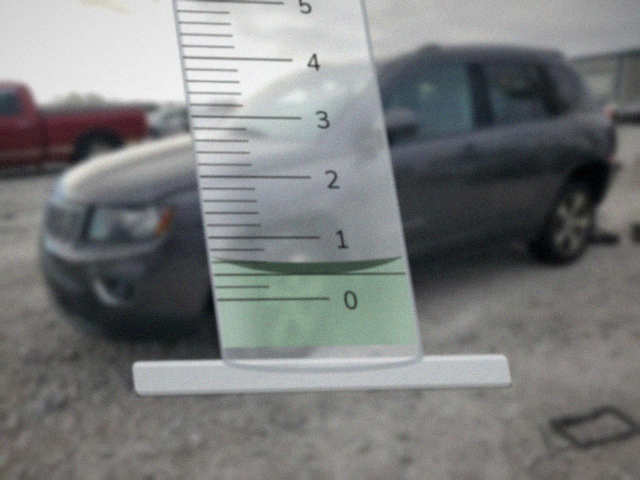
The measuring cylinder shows 0.4 mL
